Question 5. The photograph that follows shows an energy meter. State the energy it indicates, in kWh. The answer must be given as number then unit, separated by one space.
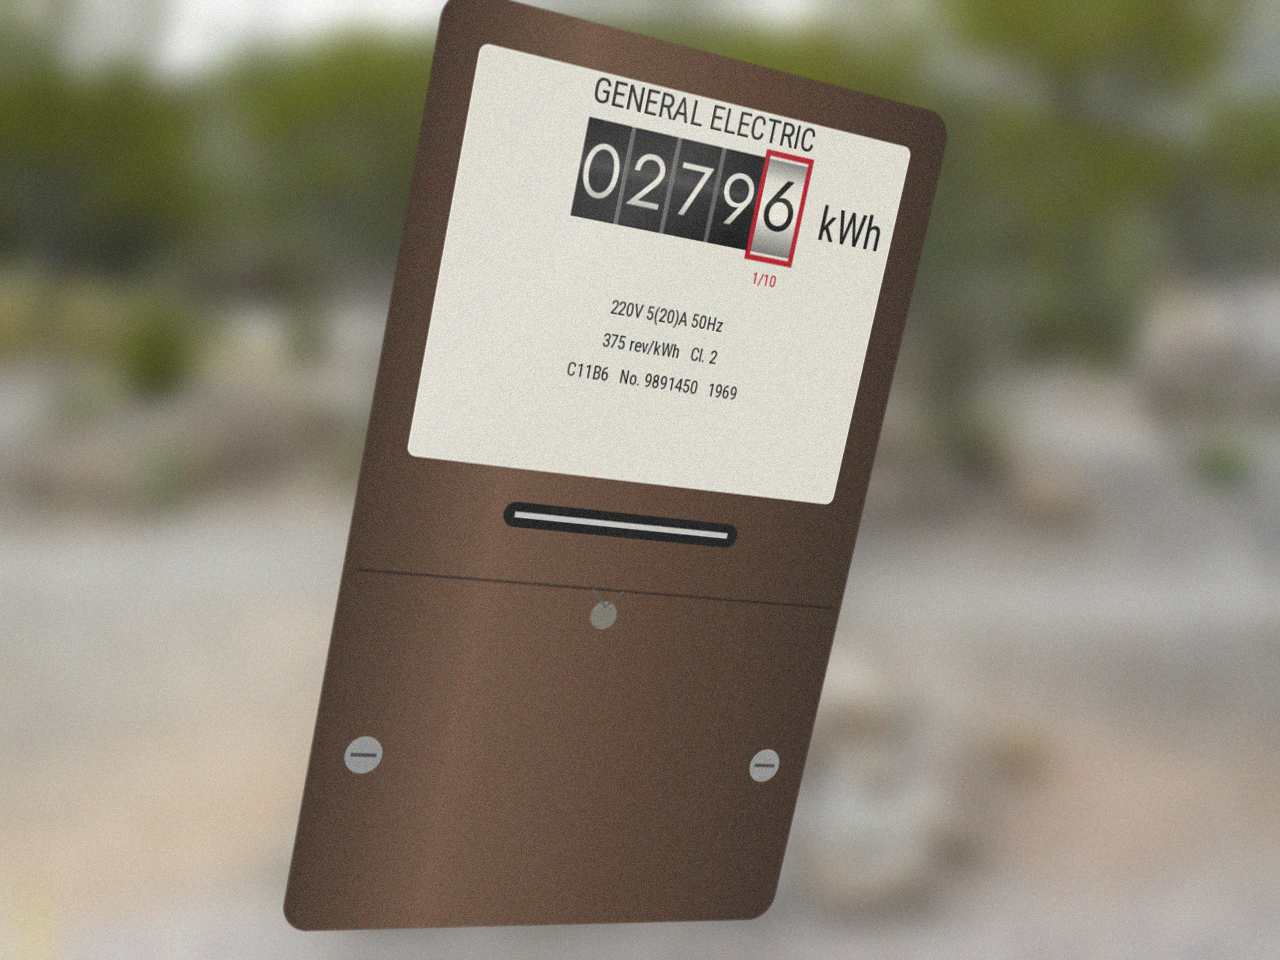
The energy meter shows 279.6 kWh
